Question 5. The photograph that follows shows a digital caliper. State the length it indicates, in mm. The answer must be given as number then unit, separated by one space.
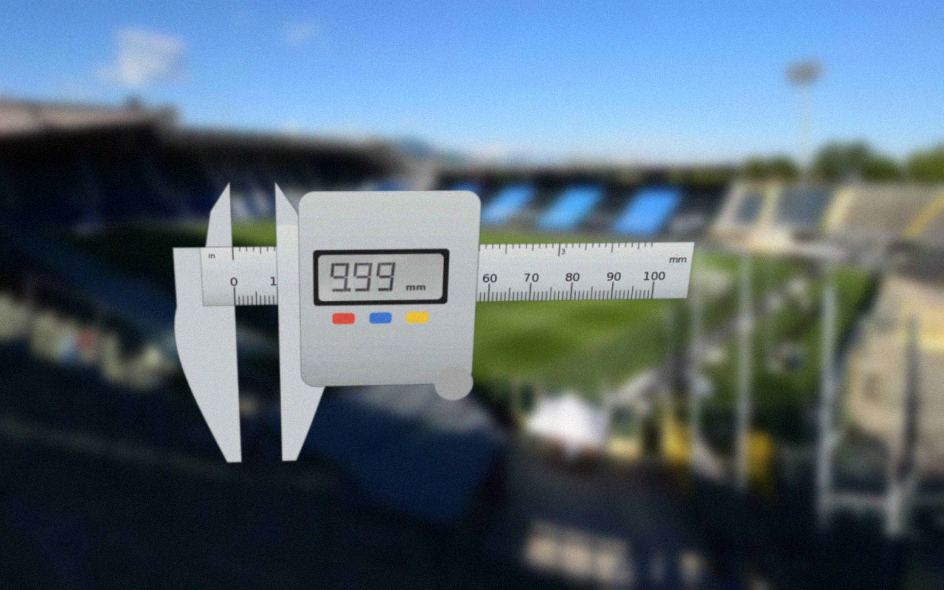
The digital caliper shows 9.99 mm
